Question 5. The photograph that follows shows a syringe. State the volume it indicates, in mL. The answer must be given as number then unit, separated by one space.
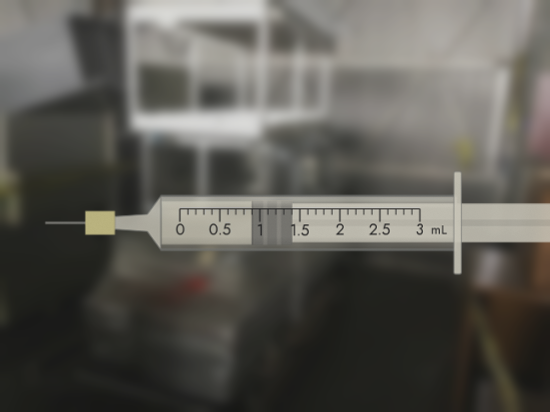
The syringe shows 0.9 mL
